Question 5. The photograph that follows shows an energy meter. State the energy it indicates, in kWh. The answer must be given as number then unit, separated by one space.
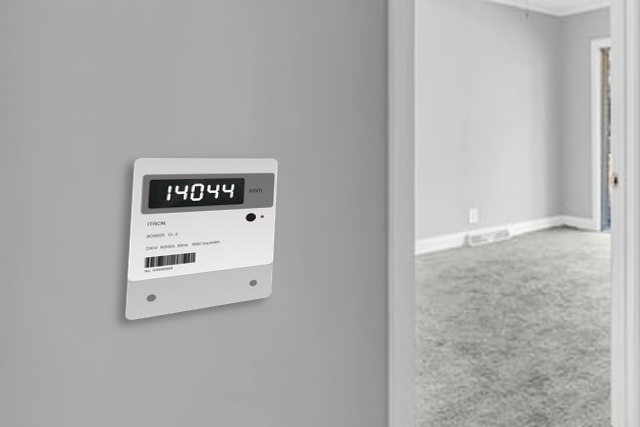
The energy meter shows 14044 kWh
